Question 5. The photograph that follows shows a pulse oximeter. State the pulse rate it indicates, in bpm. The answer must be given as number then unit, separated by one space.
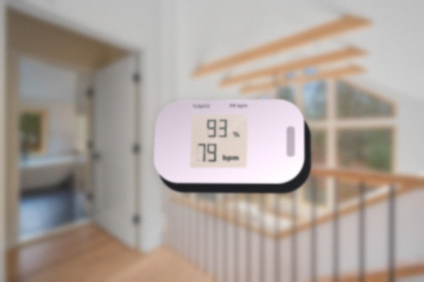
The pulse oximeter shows 79 bpm
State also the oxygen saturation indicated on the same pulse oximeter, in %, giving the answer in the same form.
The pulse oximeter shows 93 %
